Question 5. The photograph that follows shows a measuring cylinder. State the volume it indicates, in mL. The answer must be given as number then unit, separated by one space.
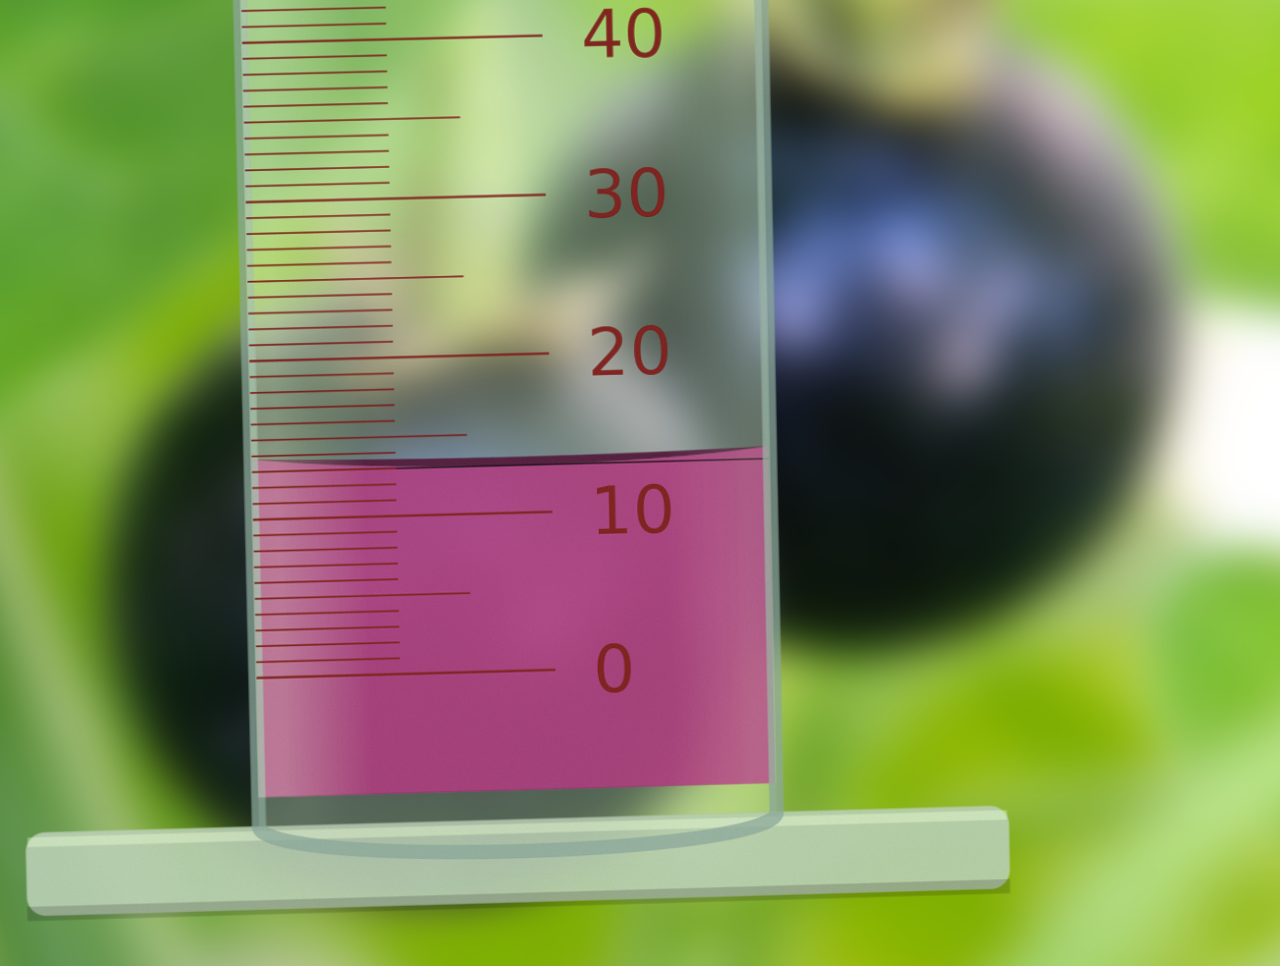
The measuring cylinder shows 13 mL
